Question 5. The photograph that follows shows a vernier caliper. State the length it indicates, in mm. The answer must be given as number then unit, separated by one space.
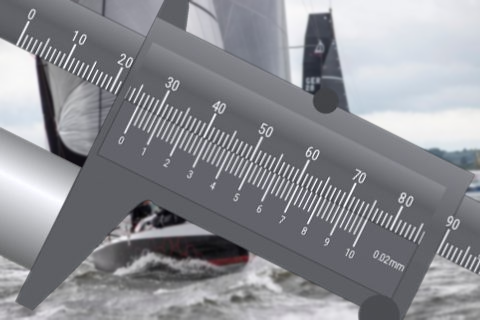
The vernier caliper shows 26.0 mm
